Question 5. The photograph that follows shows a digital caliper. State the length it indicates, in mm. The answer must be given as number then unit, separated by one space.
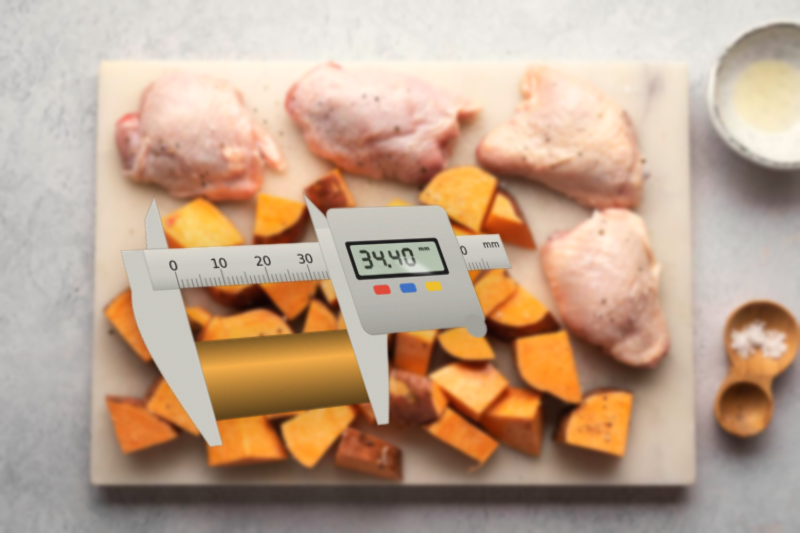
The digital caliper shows 34.40 mm
